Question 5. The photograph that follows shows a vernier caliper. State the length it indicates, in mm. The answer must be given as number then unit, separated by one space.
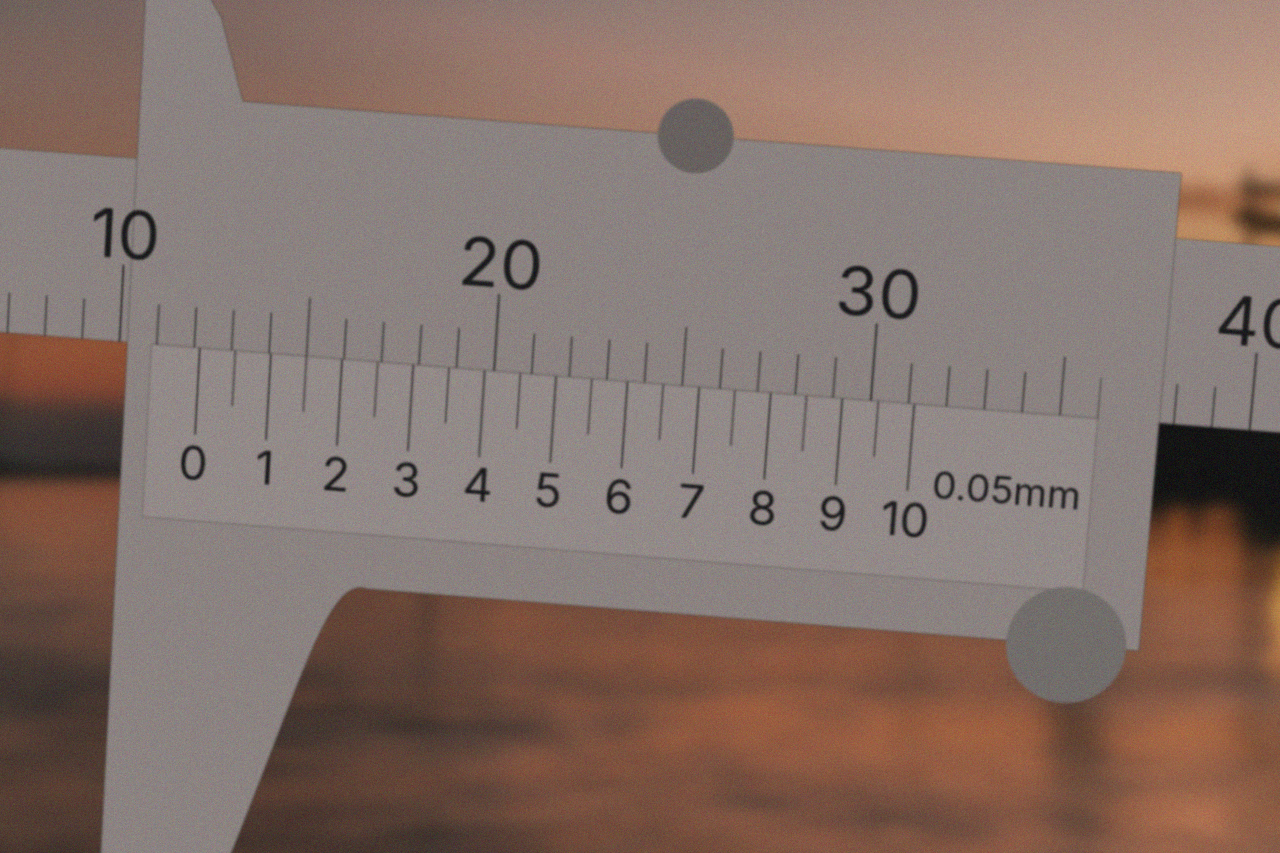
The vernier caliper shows 12.15 mm
